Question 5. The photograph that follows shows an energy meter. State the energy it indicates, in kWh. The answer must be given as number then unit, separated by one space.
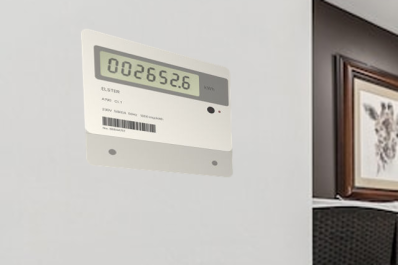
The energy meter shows 2652.6 kWh
